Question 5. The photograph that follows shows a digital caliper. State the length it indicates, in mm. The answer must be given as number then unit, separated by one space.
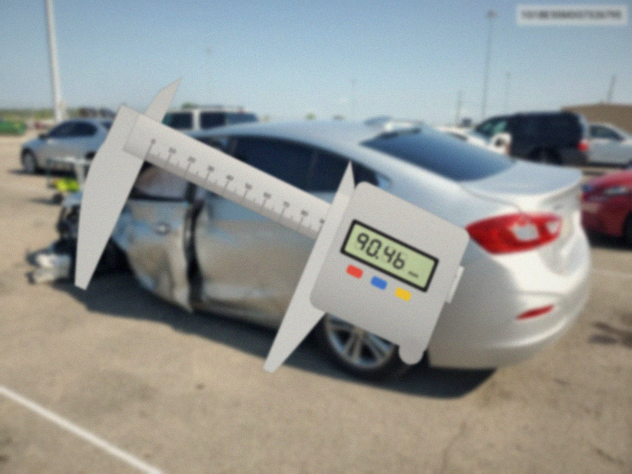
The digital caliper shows 90.46 mm
